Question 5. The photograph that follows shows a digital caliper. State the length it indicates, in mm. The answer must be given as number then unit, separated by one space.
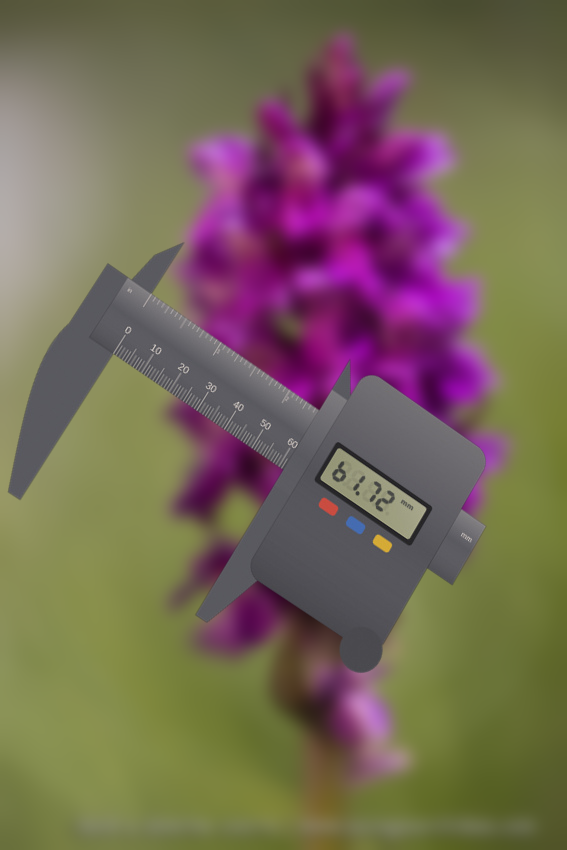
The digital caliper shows 61.72 mm
